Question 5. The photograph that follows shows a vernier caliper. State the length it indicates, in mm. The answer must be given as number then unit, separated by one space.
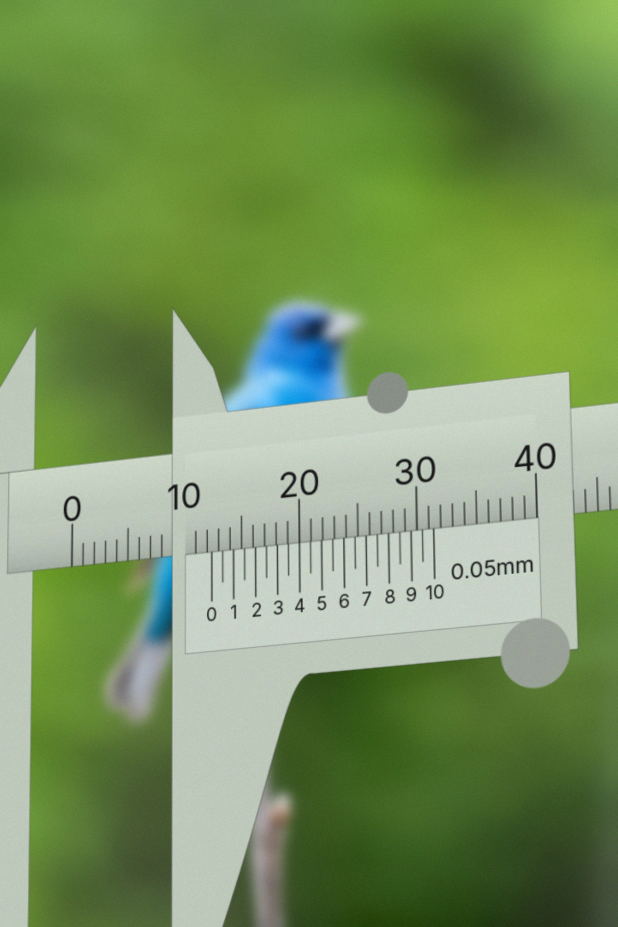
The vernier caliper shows 12.4 mm
